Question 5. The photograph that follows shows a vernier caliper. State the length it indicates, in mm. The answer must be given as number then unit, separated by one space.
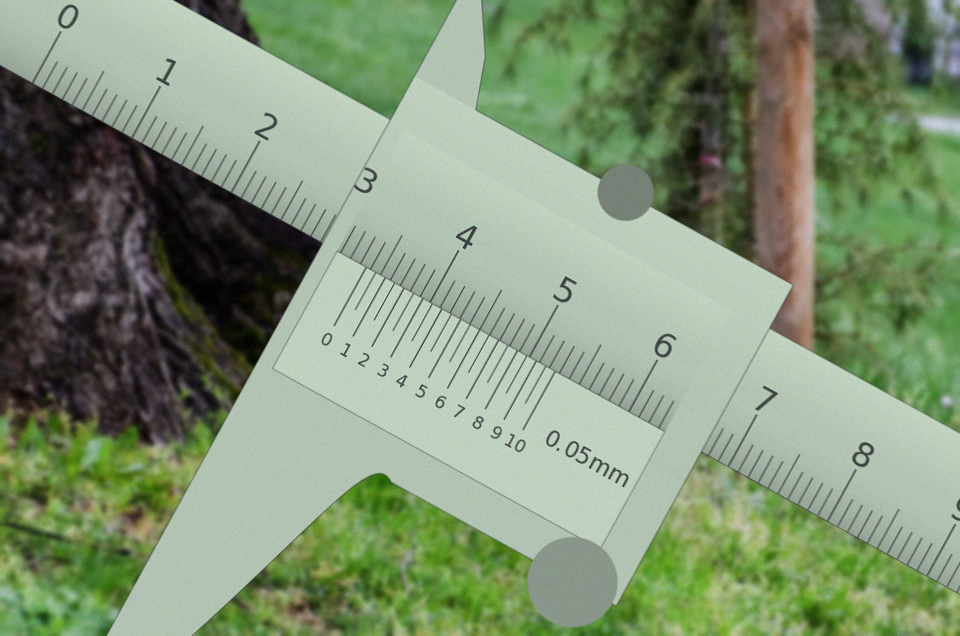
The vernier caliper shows 33.6 mm
